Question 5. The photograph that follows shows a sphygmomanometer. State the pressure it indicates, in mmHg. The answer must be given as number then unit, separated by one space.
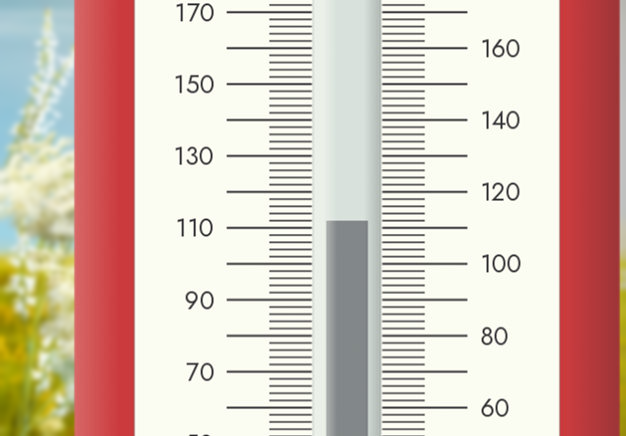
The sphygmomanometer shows 112 mmHg
